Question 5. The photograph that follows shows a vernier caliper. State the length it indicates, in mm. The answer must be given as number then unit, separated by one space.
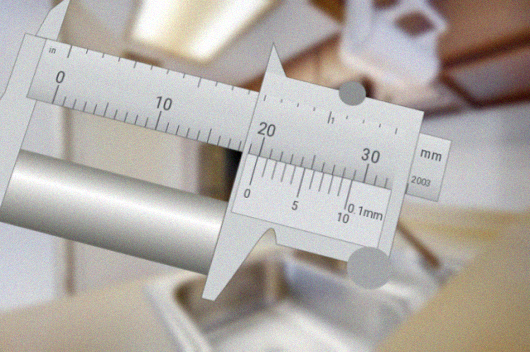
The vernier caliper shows 19.9 mm
